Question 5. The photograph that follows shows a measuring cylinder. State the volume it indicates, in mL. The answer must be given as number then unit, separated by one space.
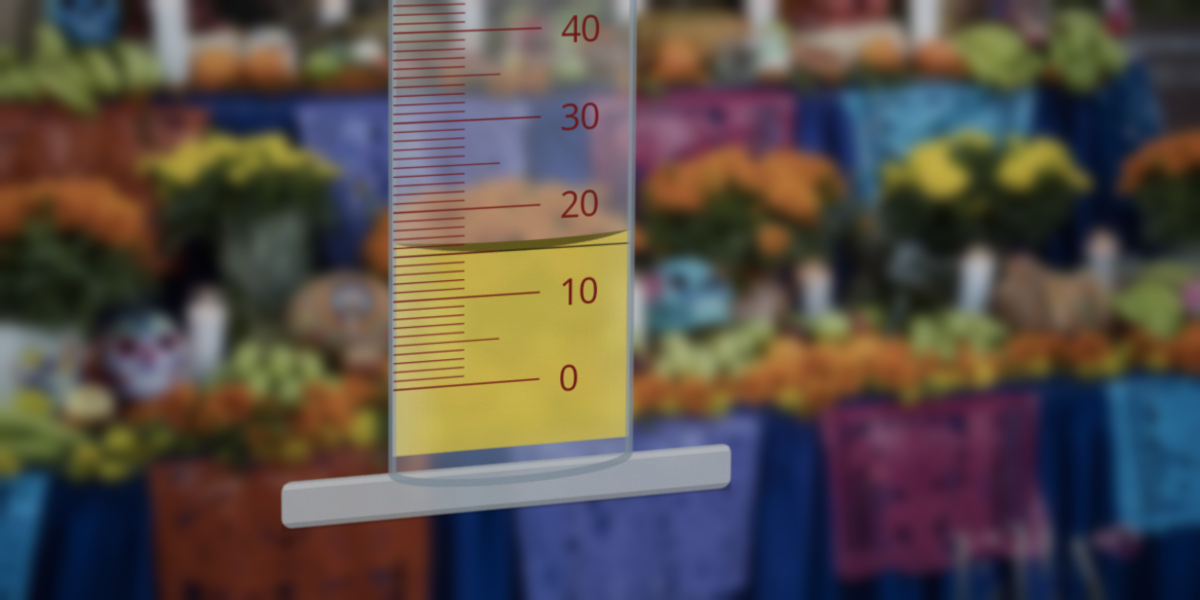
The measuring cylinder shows 15 mL
